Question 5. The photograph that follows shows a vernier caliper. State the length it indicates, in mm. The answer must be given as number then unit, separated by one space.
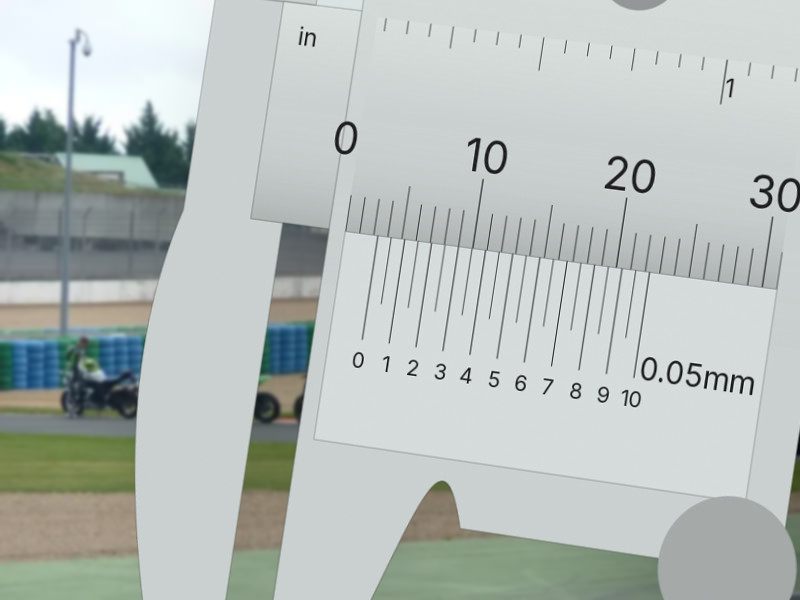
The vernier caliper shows 3.3 mm
